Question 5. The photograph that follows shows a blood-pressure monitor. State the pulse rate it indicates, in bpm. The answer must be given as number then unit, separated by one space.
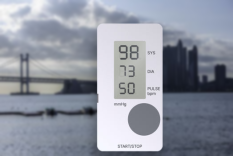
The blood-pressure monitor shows 50 bpm
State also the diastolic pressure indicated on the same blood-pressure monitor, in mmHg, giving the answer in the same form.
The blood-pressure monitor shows 73 mmHg
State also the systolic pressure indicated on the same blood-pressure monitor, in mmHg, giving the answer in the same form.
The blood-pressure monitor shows 98 mmHg
